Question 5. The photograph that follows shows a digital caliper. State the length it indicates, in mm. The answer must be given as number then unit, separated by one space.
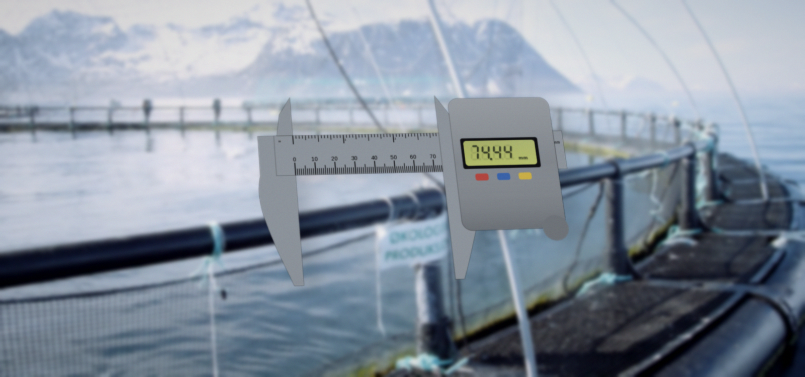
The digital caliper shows 74.44 mm
